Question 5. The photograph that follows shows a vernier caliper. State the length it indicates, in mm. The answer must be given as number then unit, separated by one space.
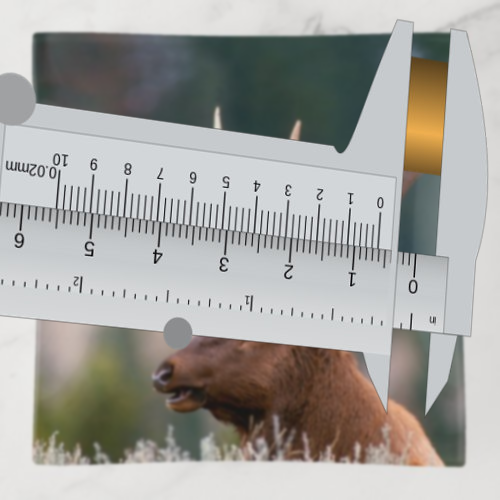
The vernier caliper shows 6.2 mm
